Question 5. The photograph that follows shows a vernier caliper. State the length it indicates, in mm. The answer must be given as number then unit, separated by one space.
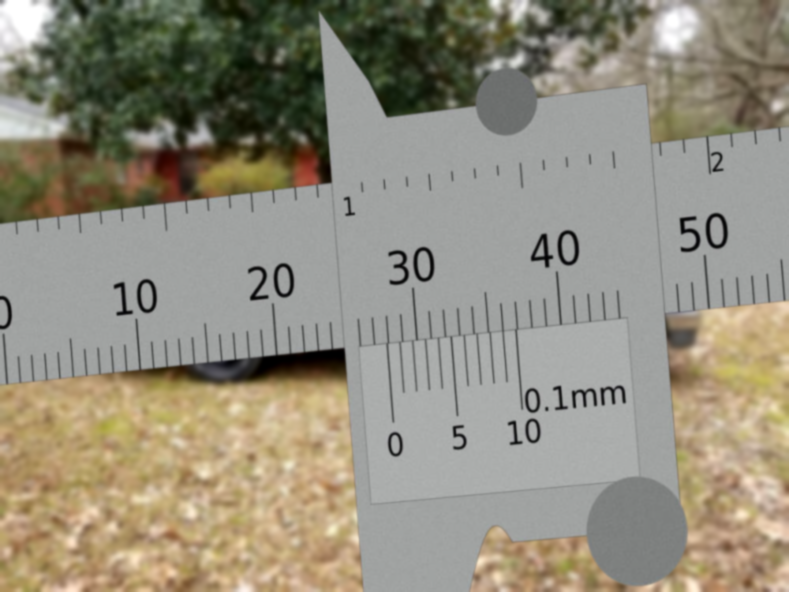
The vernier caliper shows 27.9 mm
